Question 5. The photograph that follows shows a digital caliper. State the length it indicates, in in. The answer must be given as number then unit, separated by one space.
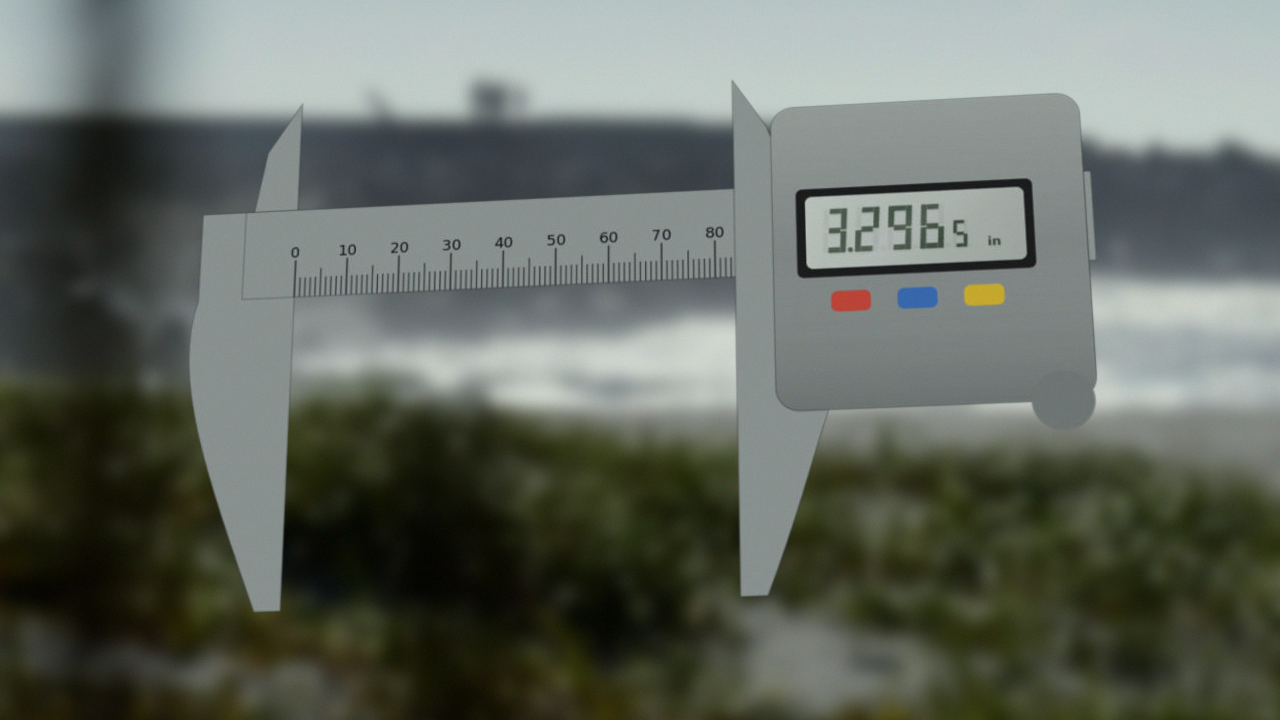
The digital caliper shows 3.2965 in
